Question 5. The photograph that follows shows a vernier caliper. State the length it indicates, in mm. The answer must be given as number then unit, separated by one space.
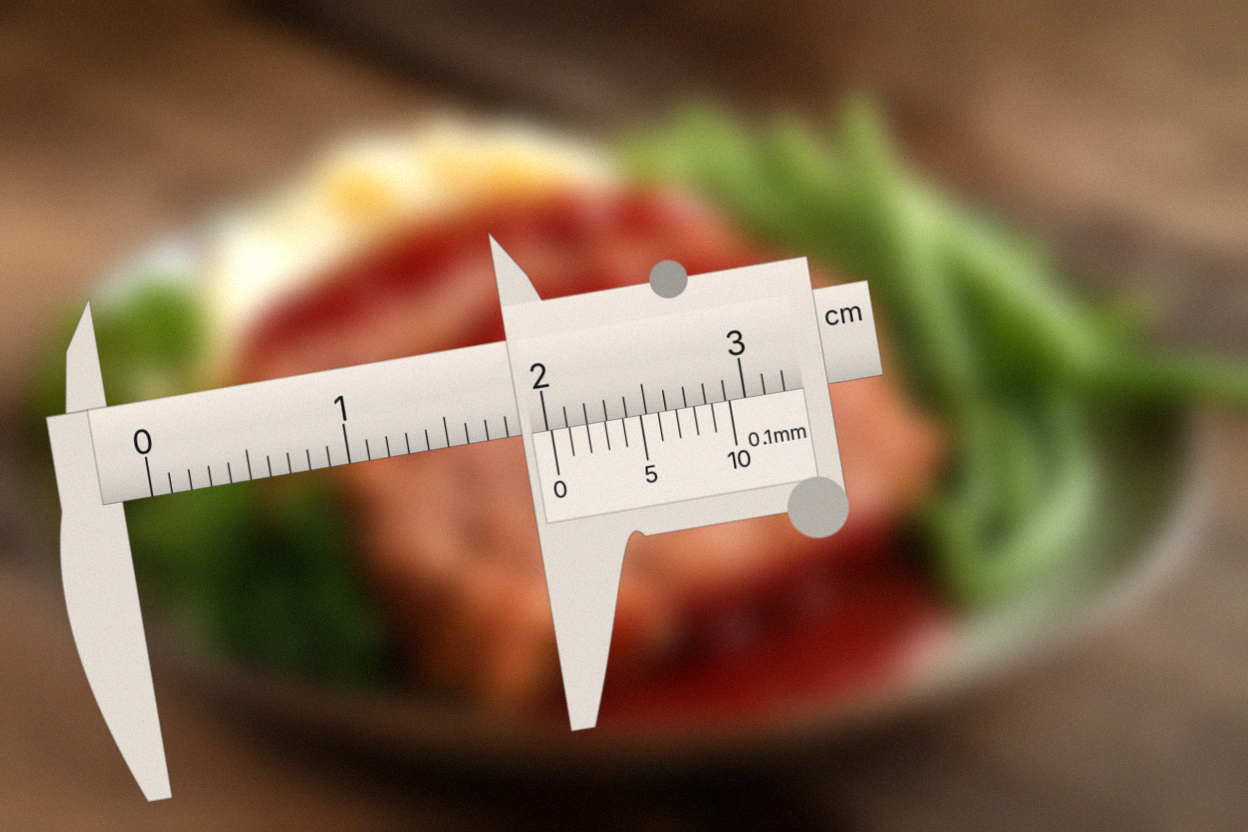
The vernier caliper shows 20.2 mm
